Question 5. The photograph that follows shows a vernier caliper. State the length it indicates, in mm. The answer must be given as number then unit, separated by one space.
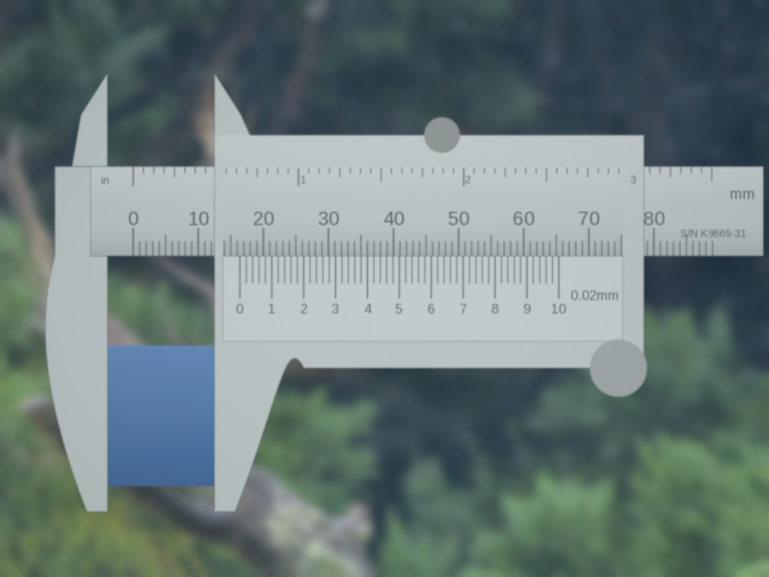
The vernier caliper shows 16.4 mm
